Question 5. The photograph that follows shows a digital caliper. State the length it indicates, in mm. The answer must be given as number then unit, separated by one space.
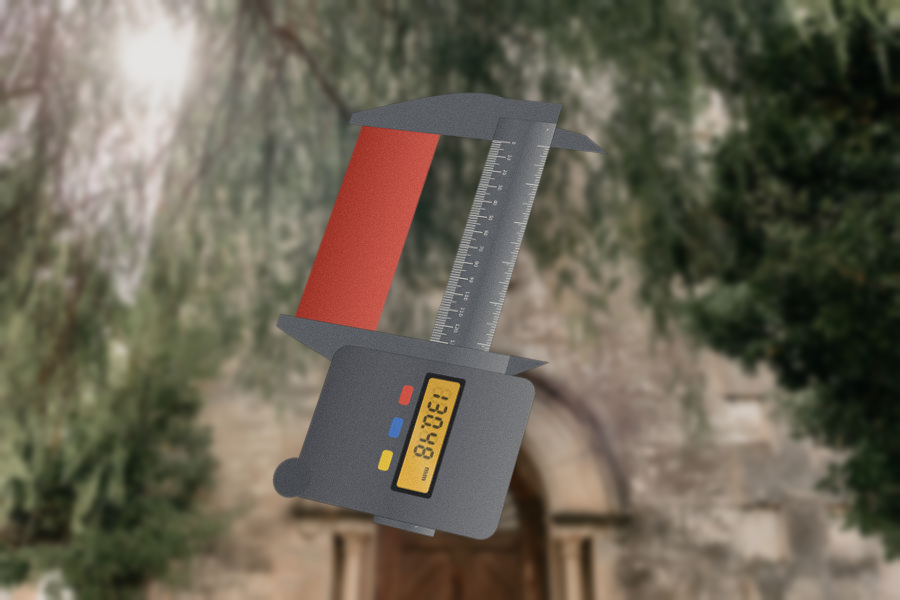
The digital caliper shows 130.48 mm
